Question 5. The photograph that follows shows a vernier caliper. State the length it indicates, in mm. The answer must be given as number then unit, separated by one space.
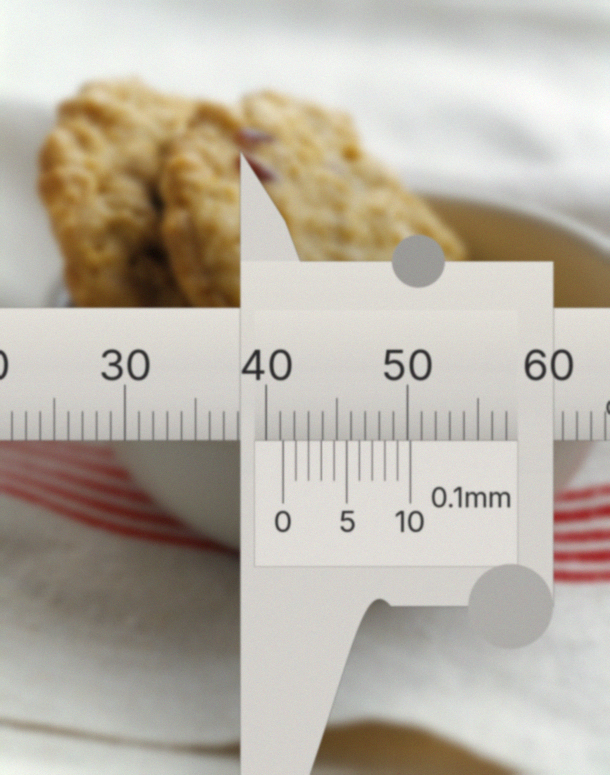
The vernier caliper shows 41.2 mm
